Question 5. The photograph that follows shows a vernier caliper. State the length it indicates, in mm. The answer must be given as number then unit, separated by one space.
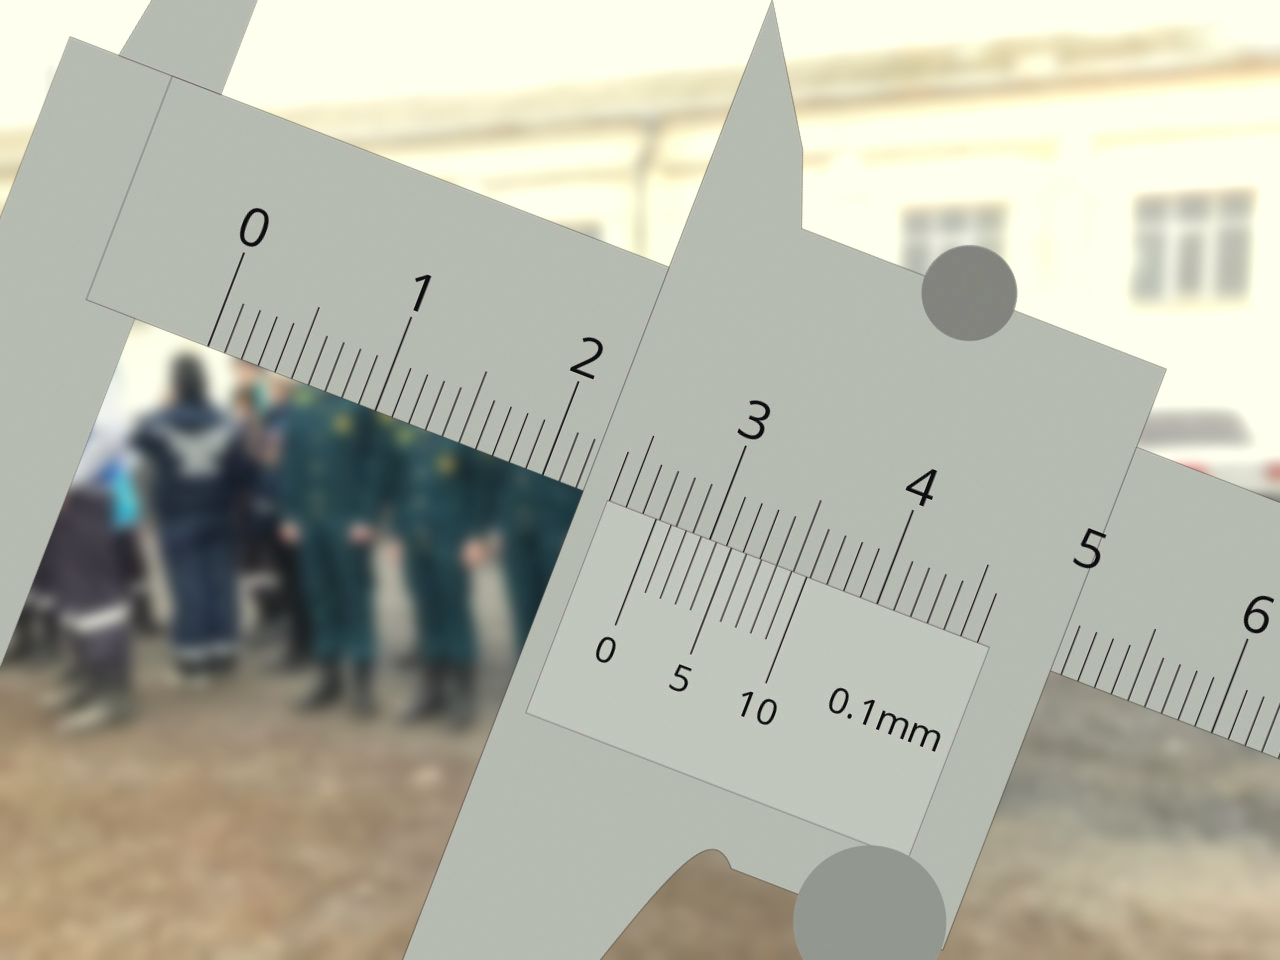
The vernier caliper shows 26.8 mm
